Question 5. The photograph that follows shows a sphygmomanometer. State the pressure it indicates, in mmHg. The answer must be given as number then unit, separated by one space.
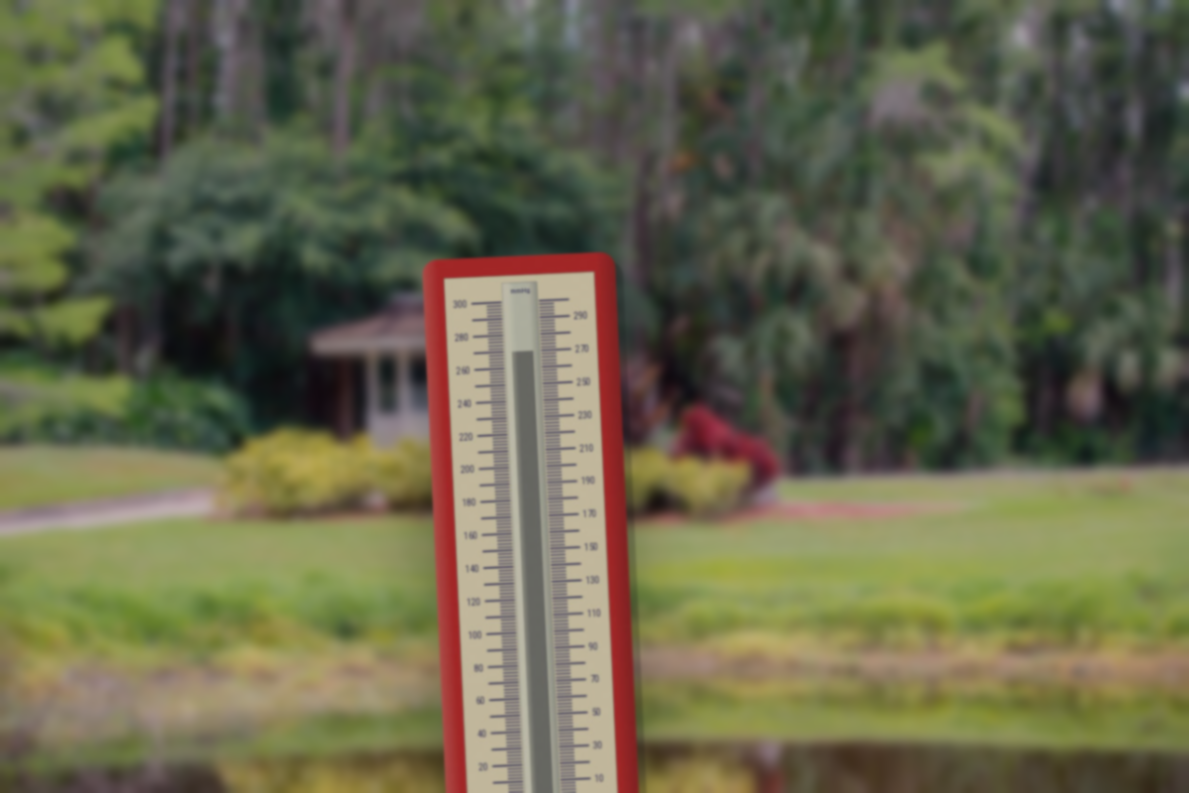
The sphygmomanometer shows 270 mmHg
